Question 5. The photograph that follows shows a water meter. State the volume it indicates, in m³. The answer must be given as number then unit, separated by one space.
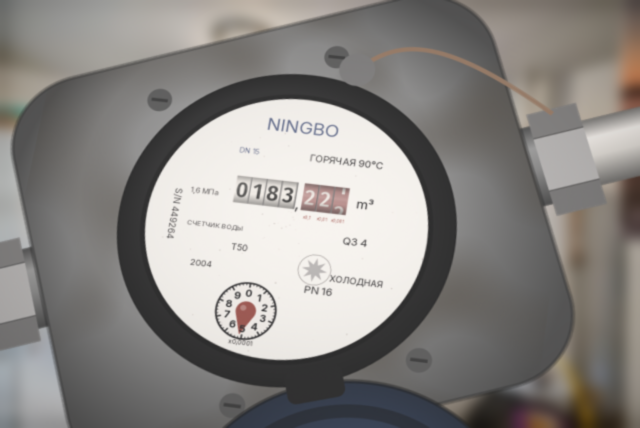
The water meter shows 183.2215 m³
